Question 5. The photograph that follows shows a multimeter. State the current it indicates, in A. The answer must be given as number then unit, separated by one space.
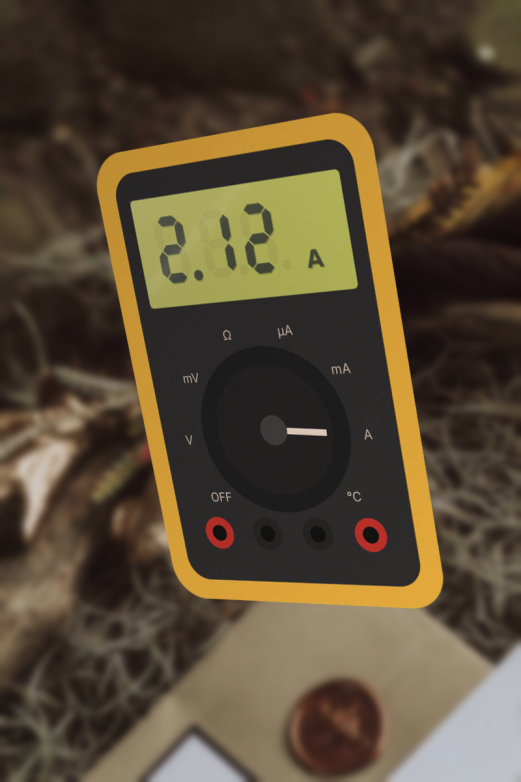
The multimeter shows 2.12 A
